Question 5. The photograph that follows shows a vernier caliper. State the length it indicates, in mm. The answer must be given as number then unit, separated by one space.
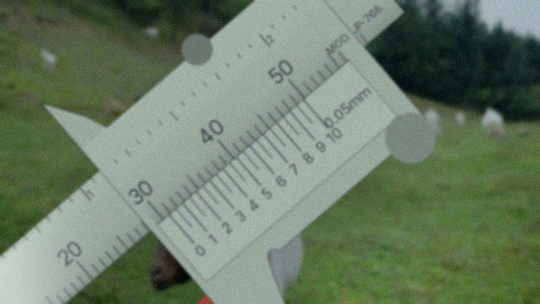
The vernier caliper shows 30.8 mm
